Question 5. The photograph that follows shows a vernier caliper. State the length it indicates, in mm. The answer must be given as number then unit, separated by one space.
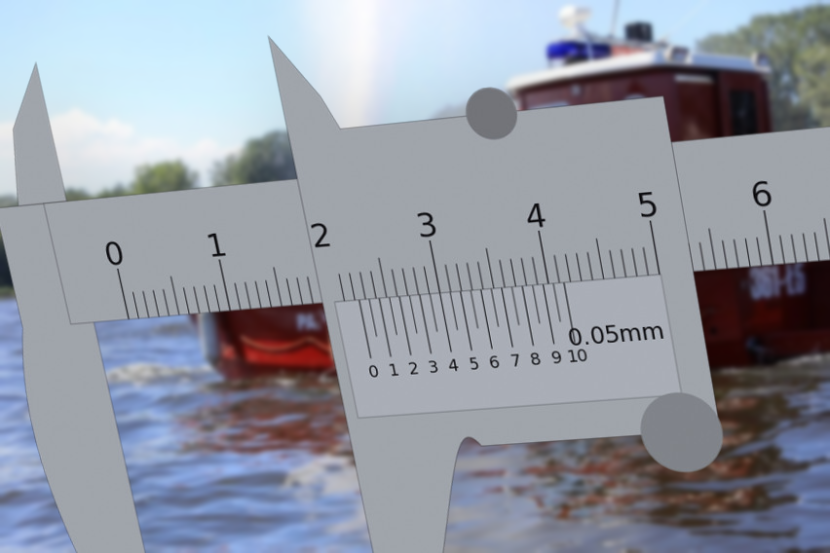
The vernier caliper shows 22.4 mm
